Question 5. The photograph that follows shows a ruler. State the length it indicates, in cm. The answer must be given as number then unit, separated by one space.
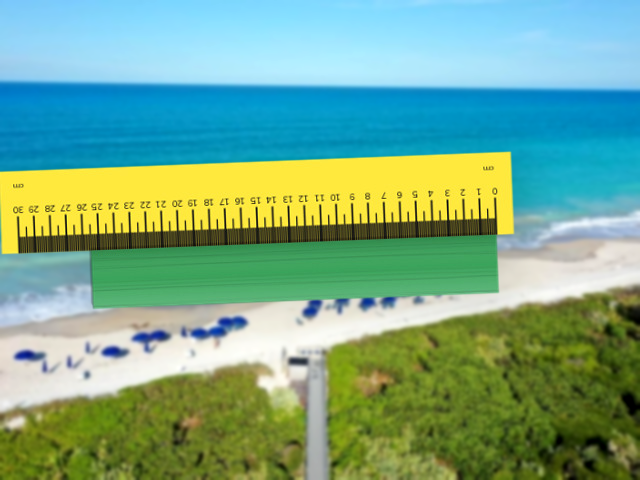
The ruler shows 25.5 cm
